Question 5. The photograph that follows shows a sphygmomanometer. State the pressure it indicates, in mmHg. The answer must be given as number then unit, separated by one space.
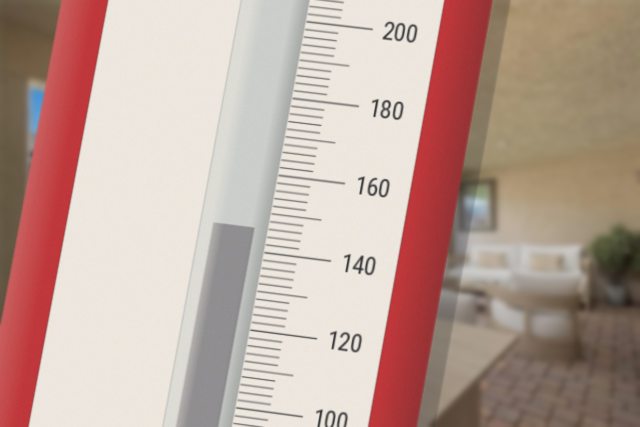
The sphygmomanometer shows 146 mmHg
